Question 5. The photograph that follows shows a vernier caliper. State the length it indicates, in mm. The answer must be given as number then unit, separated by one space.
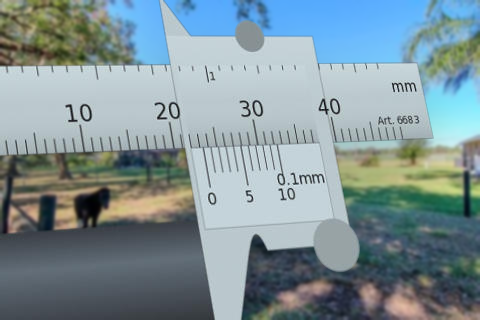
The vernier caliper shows 23.4 mm
